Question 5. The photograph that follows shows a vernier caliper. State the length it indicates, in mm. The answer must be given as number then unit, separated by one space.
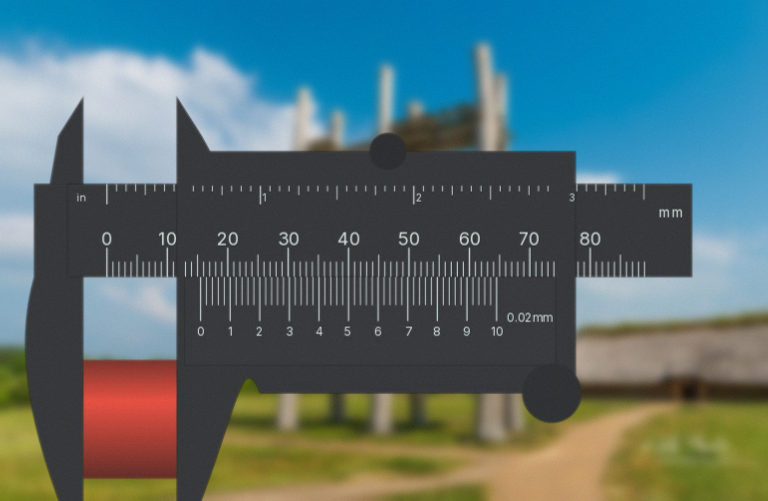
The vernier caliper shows 15.5 mm
